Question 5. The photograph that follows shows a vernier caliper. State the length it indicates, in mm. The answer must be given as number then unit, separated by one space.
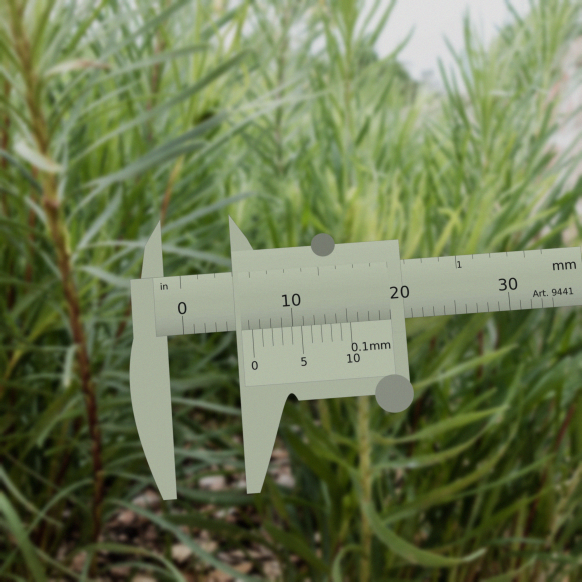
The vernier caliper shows 6.3 mm
